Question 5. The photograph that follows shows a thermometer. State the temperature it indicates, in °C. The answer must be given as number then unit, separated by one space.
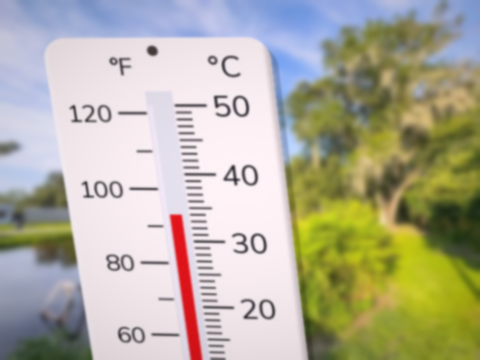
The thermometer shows 34 °C
